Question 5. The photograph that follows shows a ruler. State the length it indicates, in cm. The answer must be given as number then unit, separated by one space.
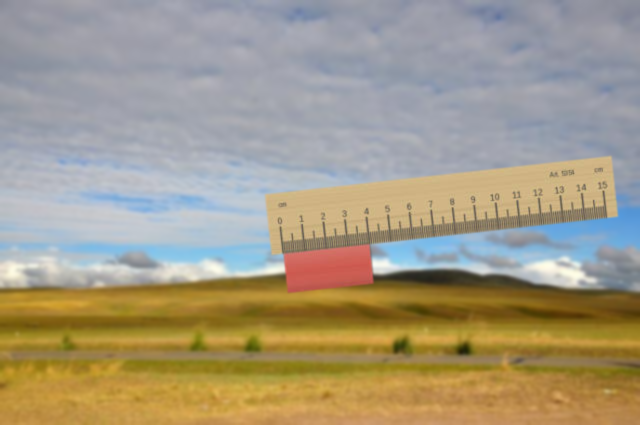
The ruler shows 4 cm
